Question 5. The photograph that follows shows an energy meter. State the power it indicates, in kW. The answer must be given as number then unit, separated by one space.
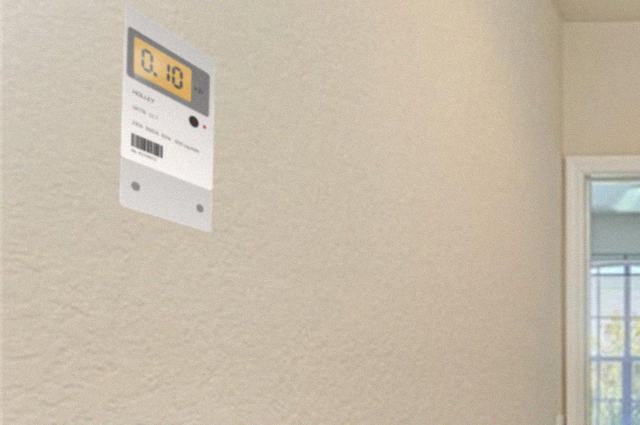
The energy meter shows 0.10 kW
